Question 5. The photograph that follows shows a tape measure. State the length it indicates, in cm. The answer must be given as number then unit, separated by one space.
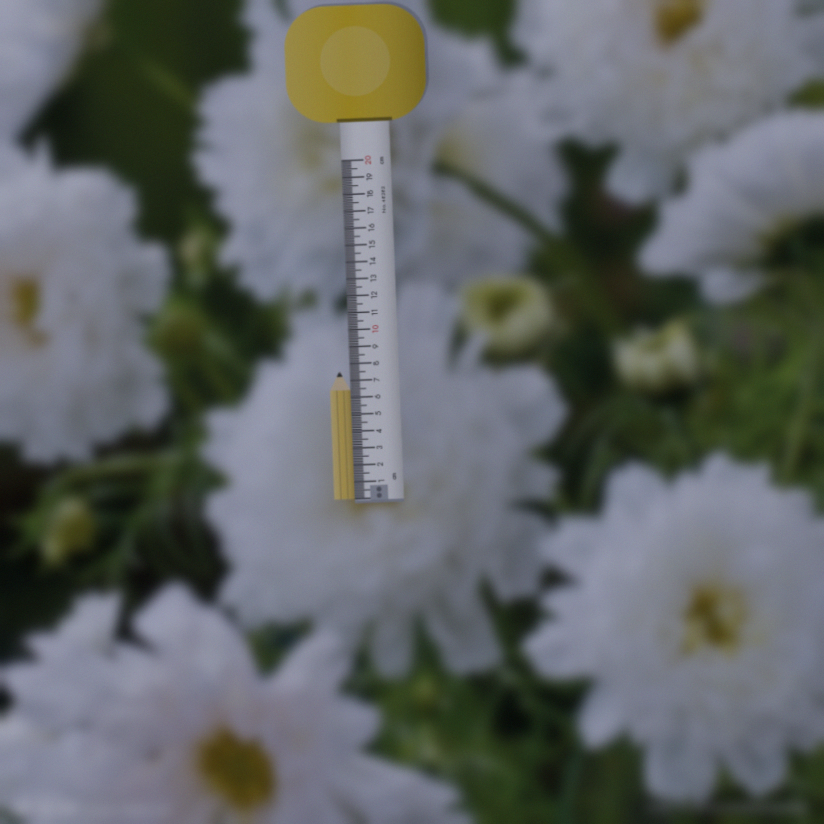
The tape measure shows 7.5 cm
